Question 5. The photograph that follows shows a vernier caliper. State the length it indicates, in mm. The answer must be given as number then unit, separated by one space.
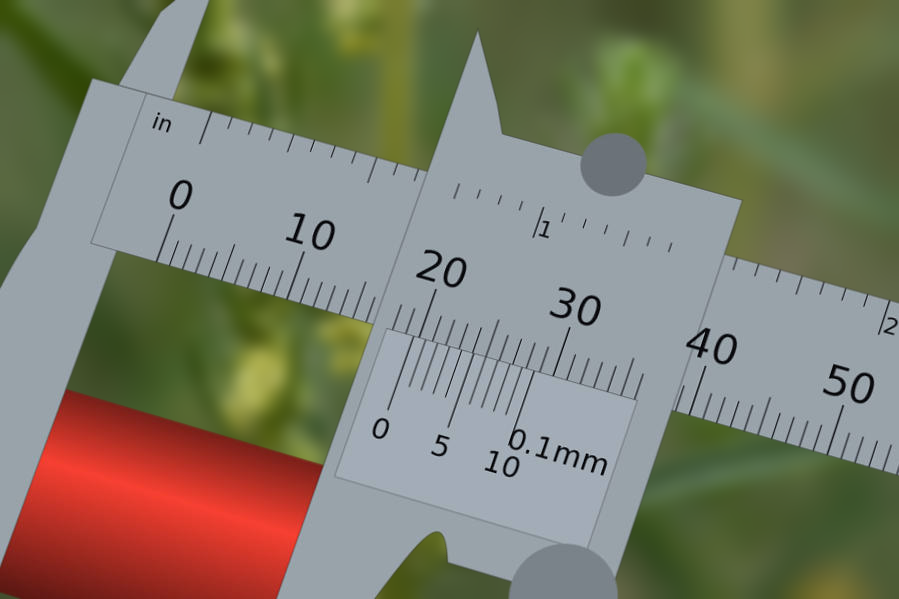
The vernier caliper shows 19.6 mm
